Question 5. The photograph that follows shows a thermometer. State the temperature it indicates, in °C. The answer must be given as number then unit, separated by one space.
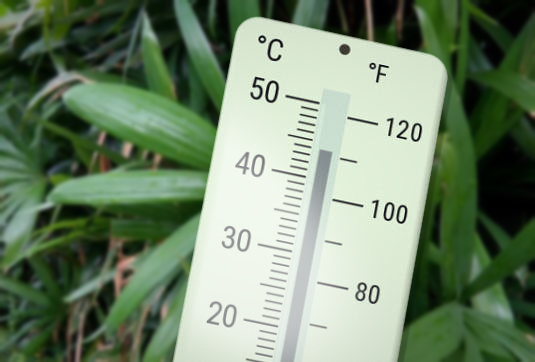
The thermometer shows 44 °C
